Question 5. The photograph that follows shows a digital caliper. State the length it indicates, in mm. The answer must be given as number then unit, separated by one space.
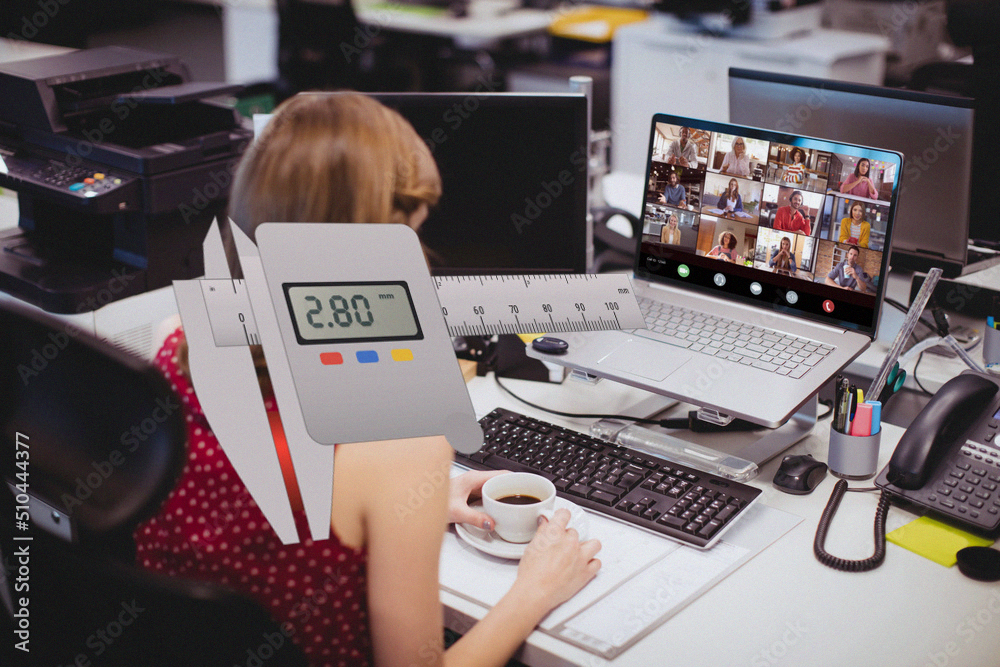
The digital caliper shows 2.80 mm
